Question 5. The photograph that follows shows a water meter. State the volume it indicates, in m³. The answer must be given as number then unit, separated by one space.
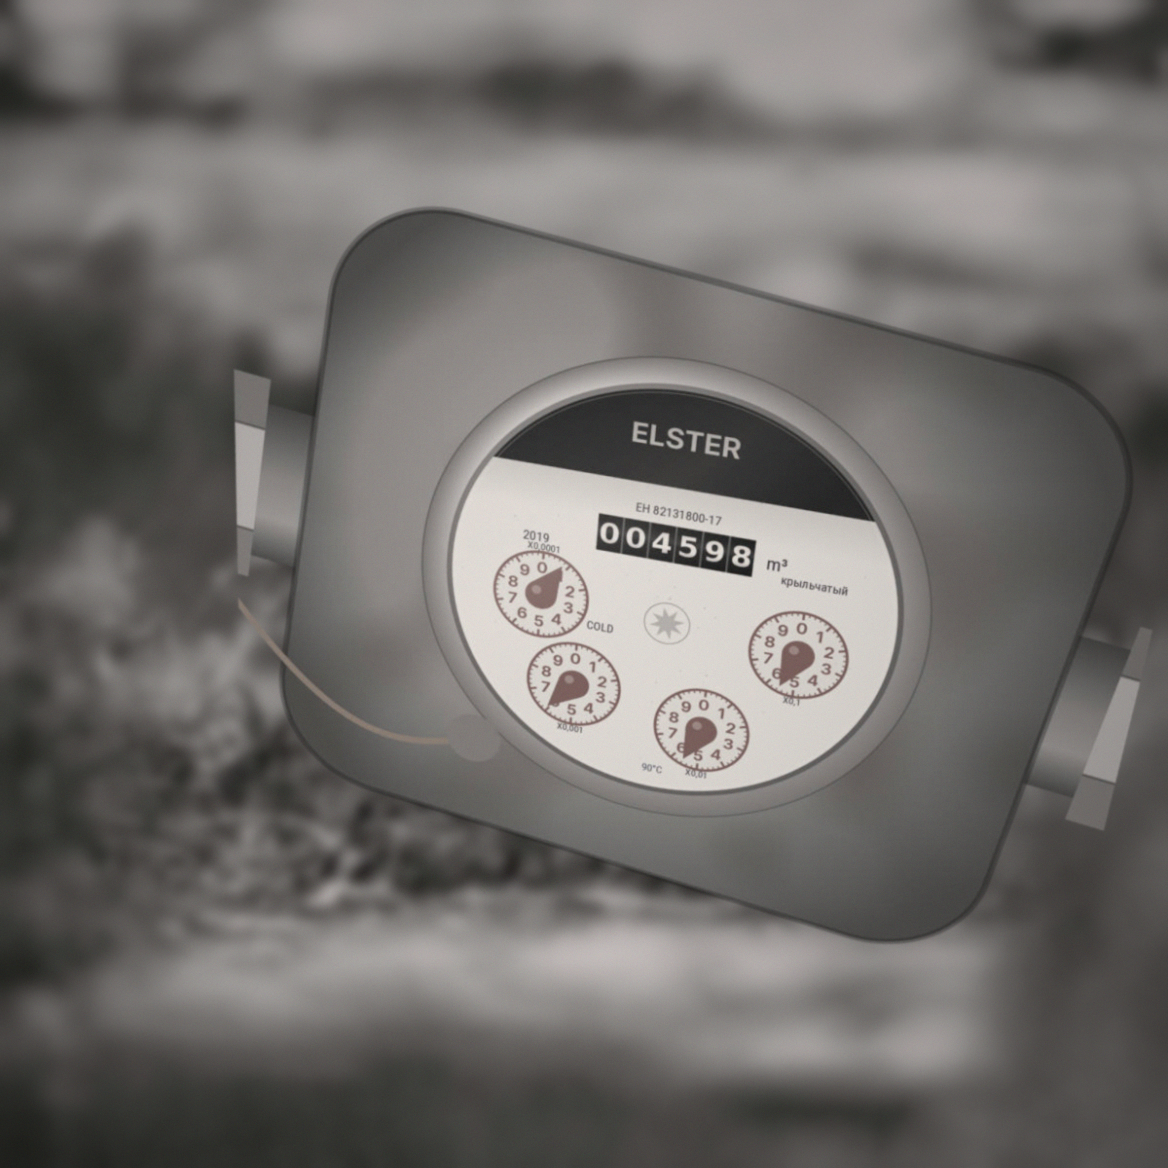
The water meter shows 4598.5560 m³
